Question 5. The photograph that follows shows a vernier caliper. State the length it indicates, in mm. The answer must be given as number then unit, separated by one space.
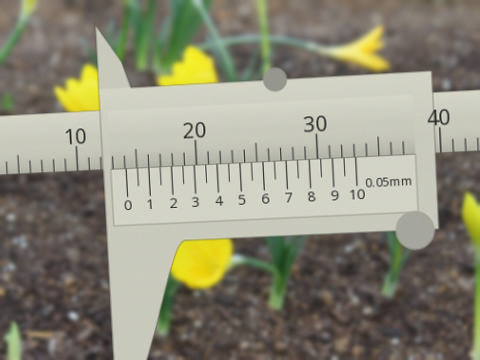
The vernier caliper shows 14.1 mm
